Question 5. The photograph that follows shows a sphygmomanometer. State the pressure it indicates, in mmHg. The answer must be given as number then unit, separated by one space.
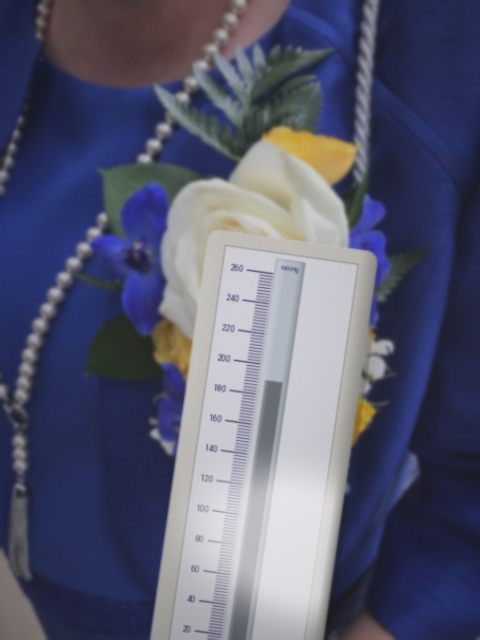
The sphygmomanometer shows 190 mmHg
